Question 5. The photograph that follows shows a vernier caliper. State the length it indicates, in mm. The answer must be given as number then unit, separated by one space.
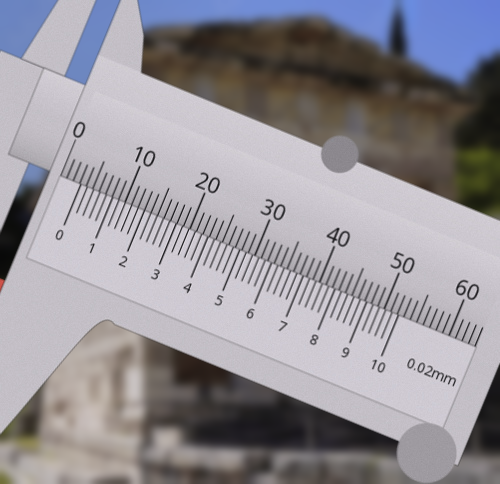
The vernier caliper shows 3.2 mm
